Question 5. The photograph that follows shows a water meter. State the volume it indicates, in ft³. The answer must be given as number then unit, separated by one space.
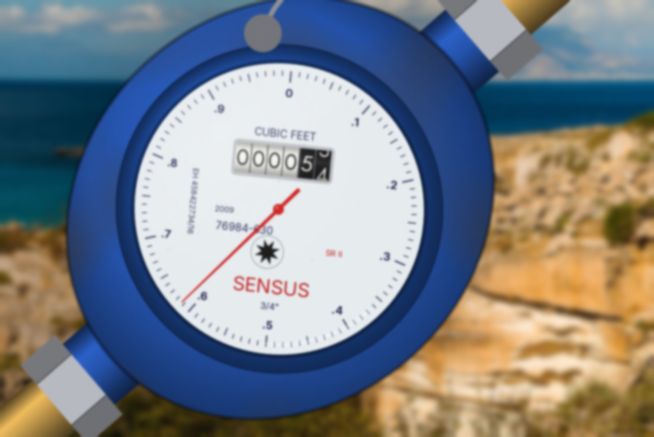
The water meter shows 53.61 ft³
